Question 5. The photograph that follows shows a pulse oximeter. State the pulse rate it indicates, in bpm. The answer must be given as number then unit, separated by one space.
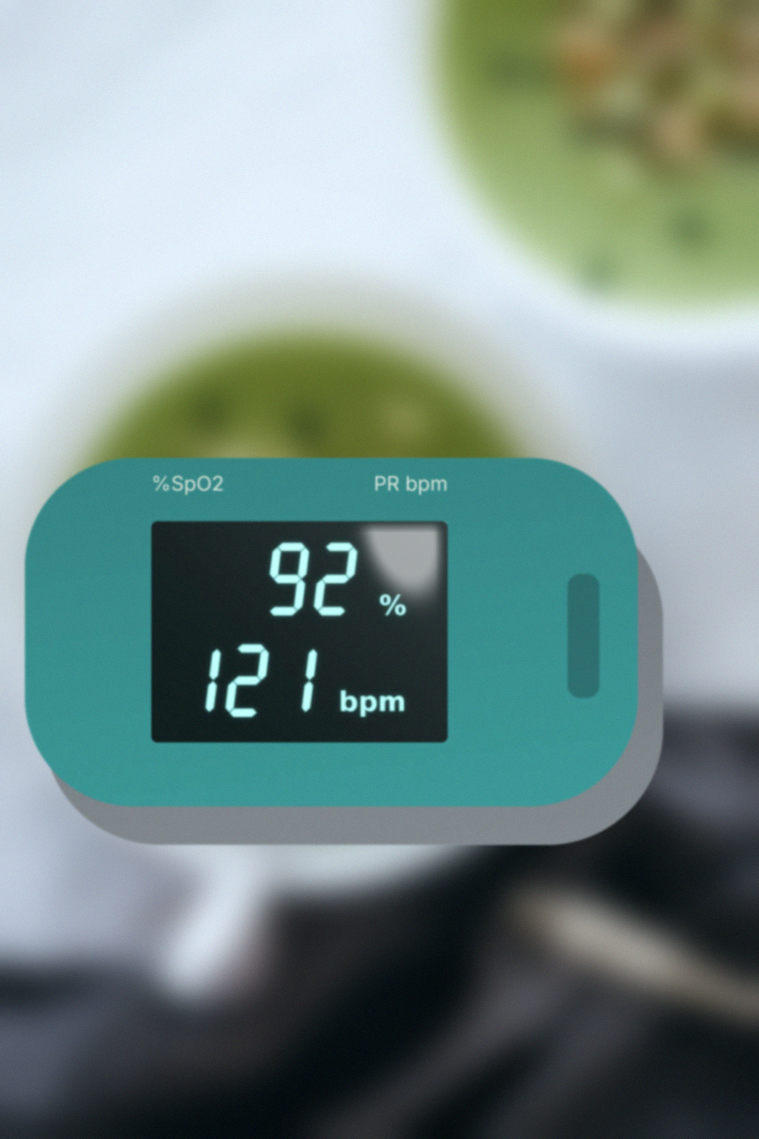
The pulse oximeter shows 121 bpm
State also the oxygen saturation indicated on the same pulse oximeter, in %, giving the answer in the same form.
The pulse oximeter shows 92 %
